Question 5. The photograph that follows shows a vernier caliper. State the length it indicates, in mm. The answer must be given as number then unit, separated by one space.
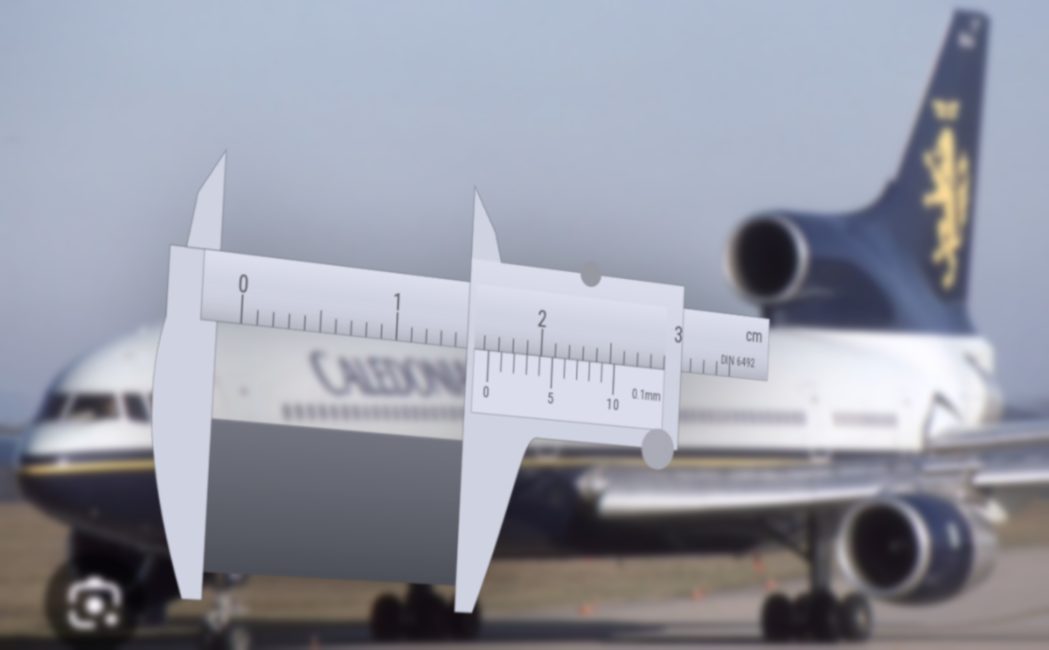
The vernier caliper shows 16.3 mm
